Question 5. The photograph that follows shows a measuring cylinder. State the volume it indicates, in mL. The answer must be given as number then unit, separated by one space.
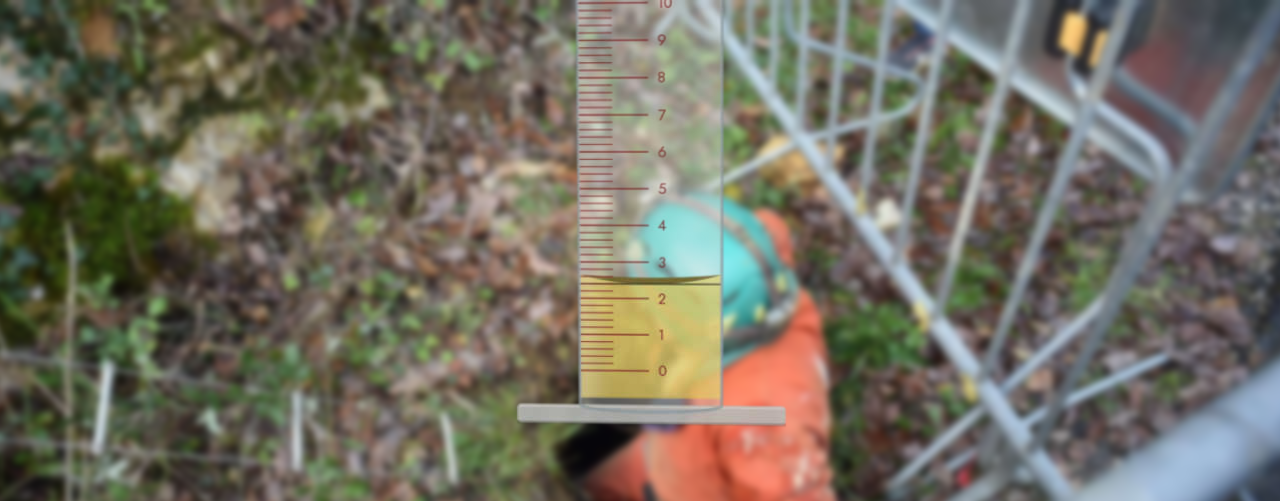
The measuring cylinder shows 2.4 mL
